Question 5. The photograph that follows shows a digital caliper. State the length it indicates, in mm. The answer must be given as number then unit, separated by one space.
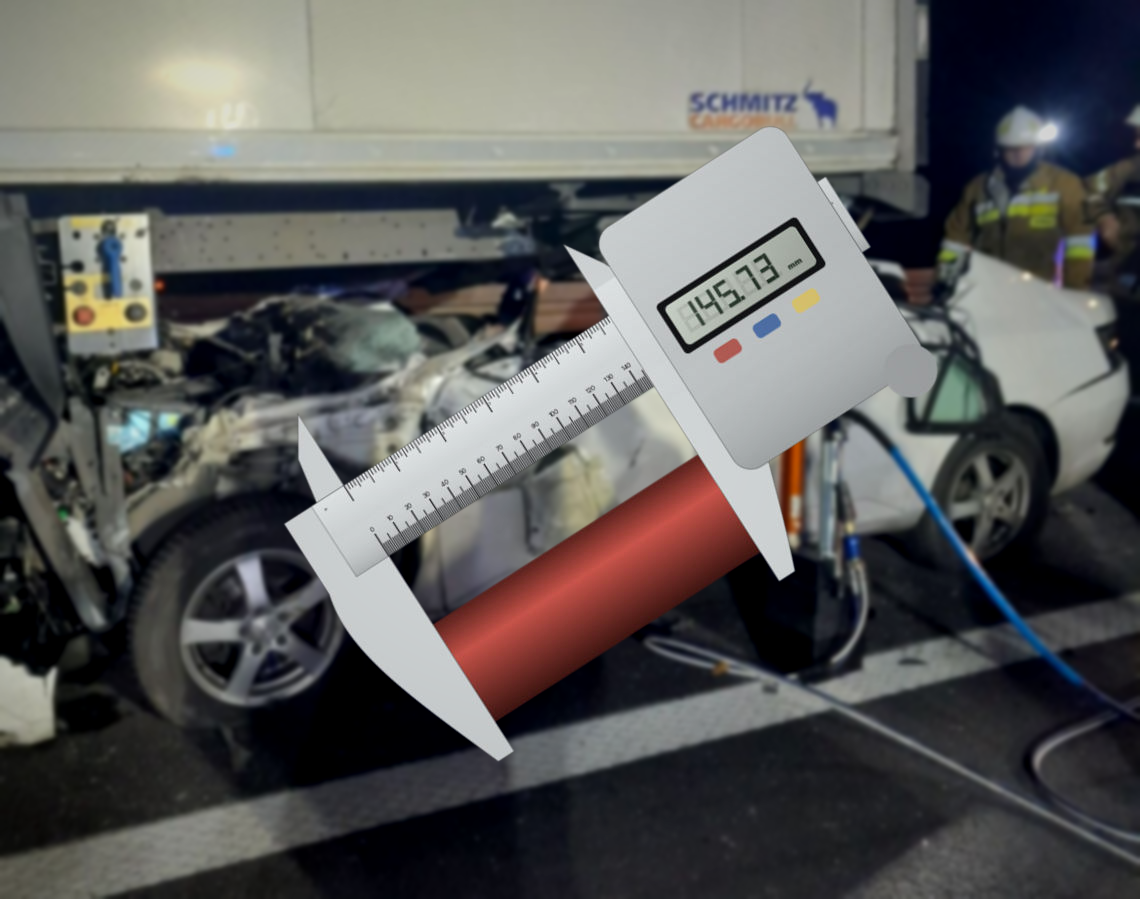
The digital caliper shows 145.73 mm
